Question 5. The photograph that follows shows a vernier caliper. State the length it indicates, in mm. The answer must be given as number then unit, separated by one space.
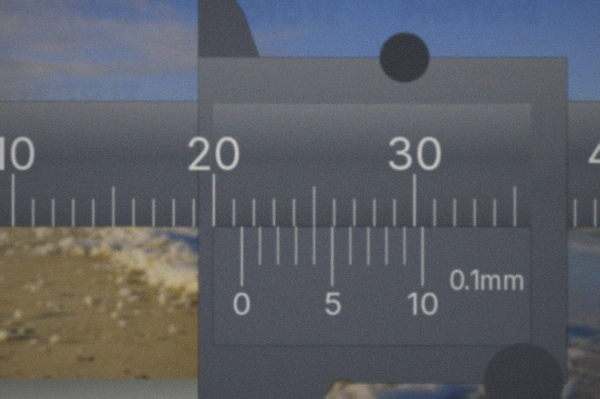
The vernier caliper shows 21.4 mm
